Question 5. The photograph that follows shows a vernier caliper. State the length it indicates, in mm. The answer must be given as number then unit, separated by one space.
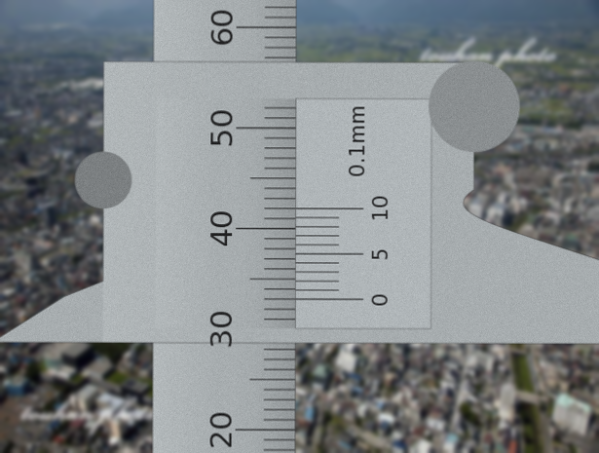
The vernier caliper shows 33.0 mm
